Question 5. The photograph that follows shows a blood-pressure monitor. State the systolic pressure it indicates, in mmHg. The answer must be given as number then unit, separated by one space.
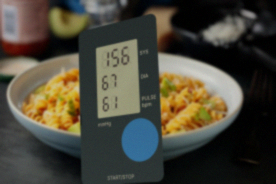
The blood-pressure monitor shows 156 mmHg
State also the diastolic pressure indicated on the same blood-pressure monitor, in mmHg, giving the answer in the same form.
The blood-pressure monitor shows 67 mmHg
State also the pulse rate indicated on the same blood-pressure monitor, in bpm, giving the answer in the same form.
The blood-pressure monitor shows 61 bpm
